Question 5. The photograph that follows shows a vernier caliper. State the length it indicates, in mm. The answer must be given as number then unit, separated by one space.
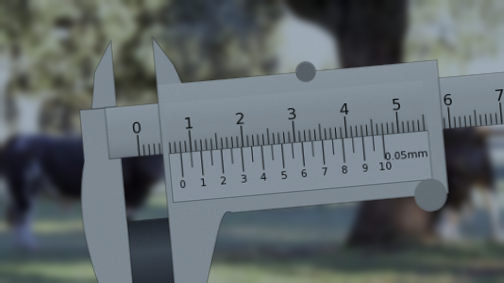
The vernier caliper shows 8.0 mm
